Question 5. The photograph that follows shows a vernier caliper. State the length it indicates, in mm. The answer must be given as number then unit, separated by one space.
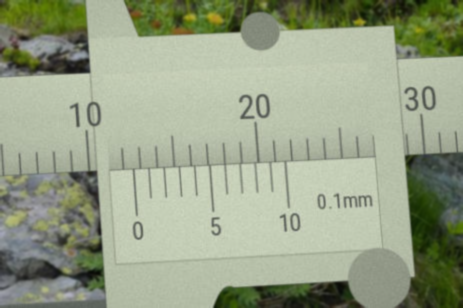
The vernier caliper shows 12.6 mm
